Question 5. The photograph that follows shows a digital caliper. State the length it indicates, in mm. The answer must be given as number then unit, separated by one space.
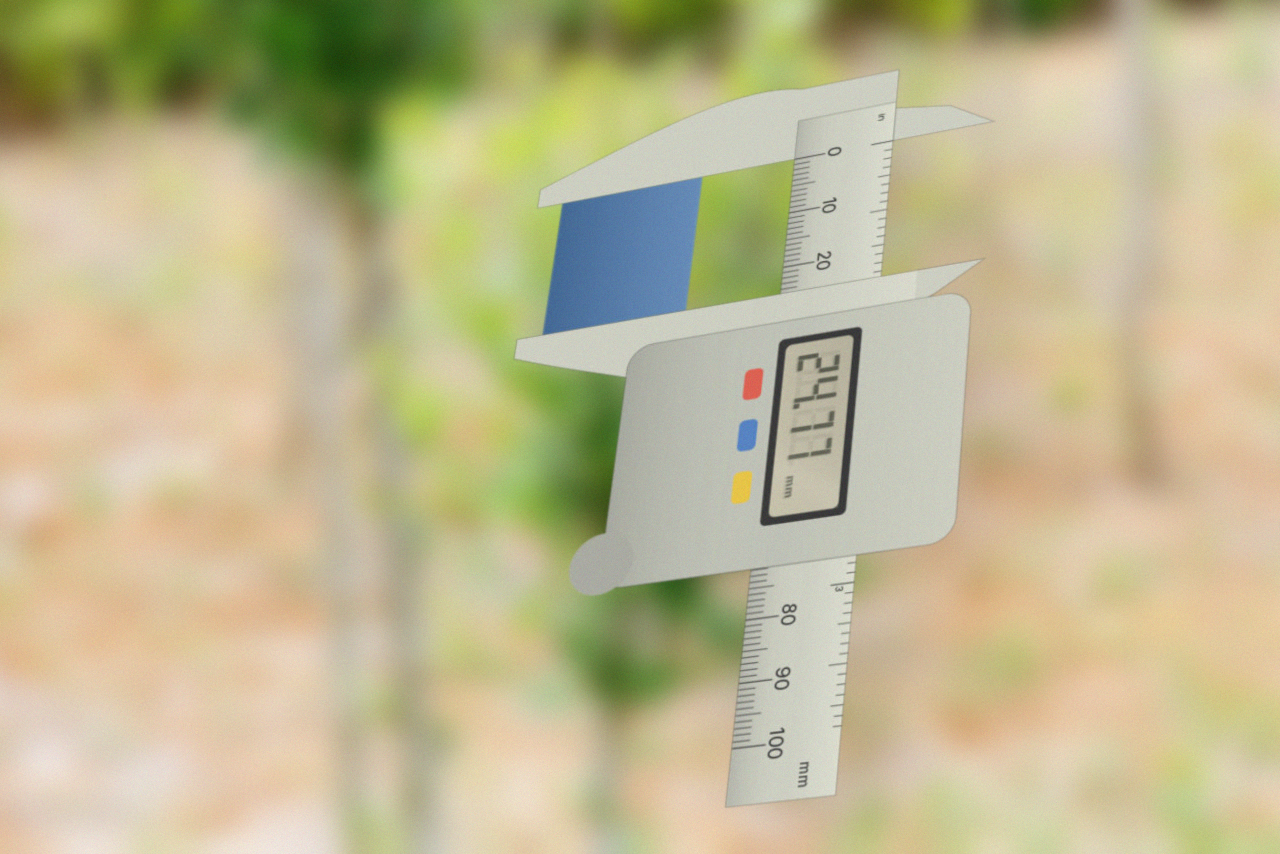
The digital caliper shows 24.77 mm
